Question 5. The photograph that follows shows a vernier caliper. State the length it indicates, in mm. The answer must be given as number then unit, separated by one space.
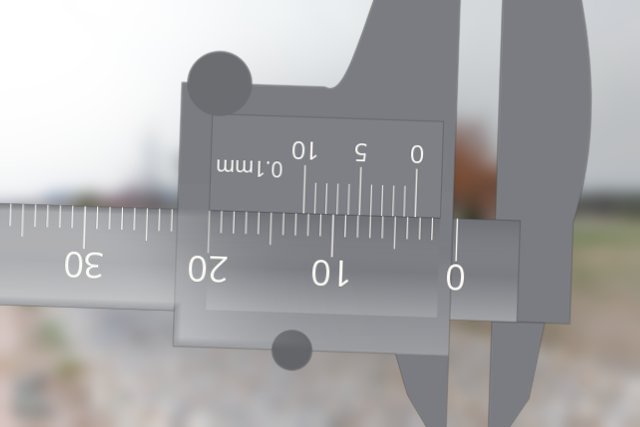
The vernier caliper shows 3.4 mm
